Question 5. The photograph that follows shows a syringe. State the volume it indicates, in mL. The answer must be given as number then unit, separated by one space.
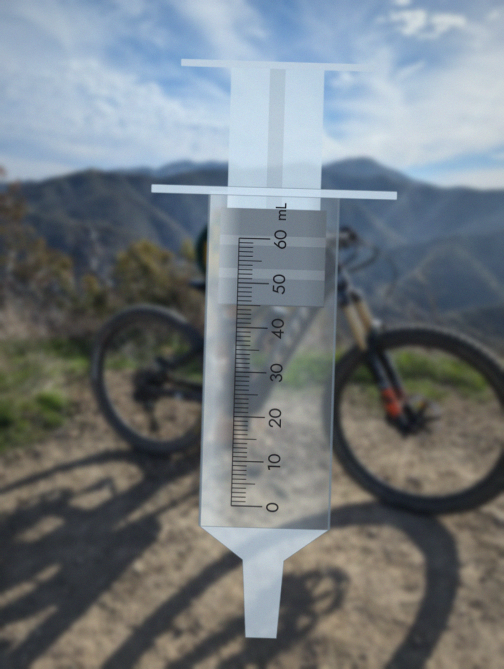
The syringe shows 45 mL
